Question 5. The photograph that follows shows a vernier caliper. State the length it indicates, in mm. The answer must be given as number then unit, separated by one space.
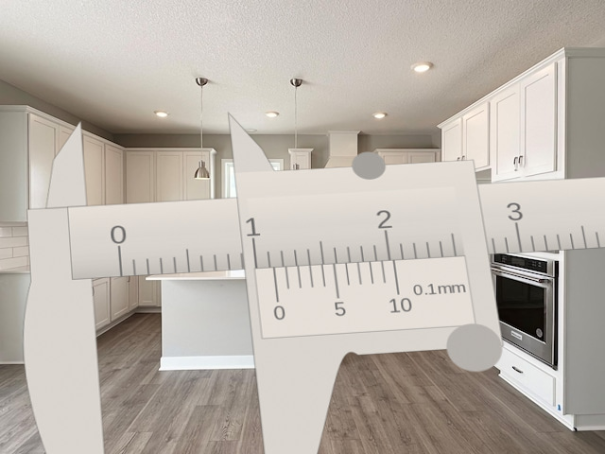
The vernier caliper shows 11.3 mm
